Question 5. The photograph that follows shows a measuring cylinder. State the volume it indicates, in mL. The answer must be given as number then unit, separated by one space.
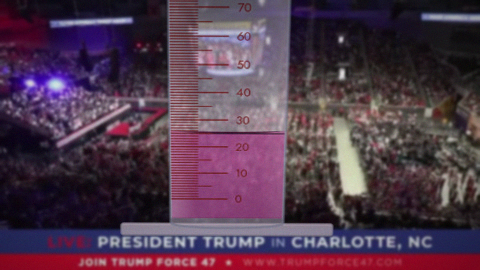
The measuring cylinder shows 25 mL
